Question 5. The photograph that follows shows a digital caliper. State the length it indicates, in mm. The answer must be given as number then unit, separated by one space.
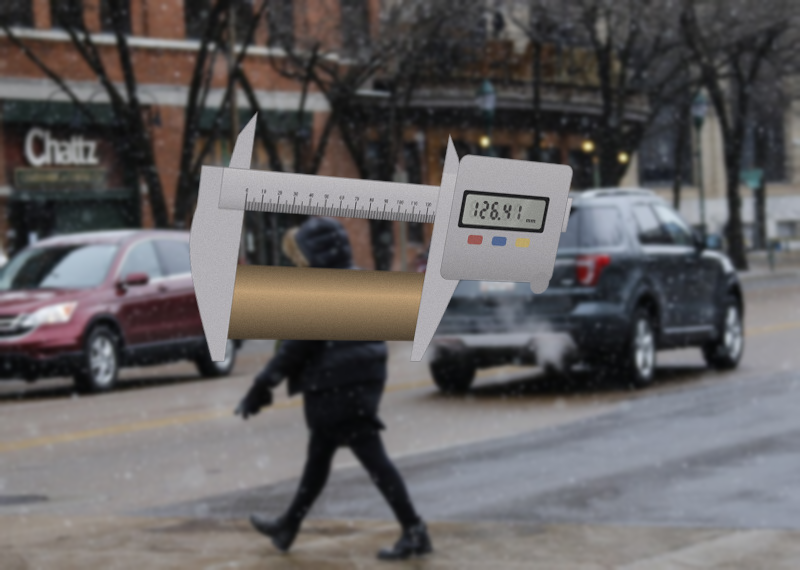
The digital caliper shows 126.41 mm
